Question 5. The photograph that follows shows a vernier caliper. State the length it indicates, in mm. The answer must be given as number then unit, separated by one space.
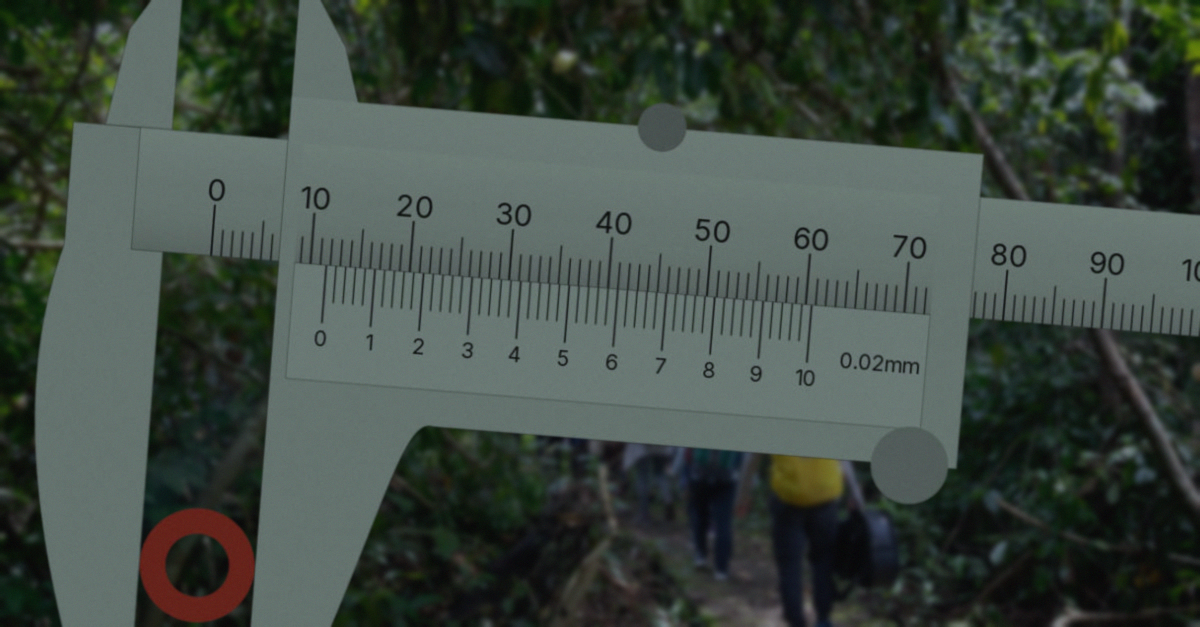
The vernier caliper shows 11.6 mm
